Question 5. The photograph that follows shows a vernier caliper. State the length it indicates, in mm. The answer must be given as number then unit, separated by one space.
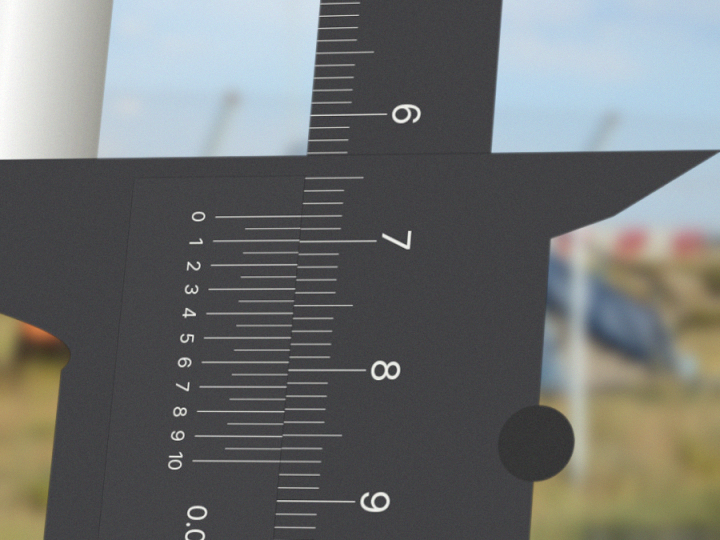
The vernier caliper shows 68.0 mm
